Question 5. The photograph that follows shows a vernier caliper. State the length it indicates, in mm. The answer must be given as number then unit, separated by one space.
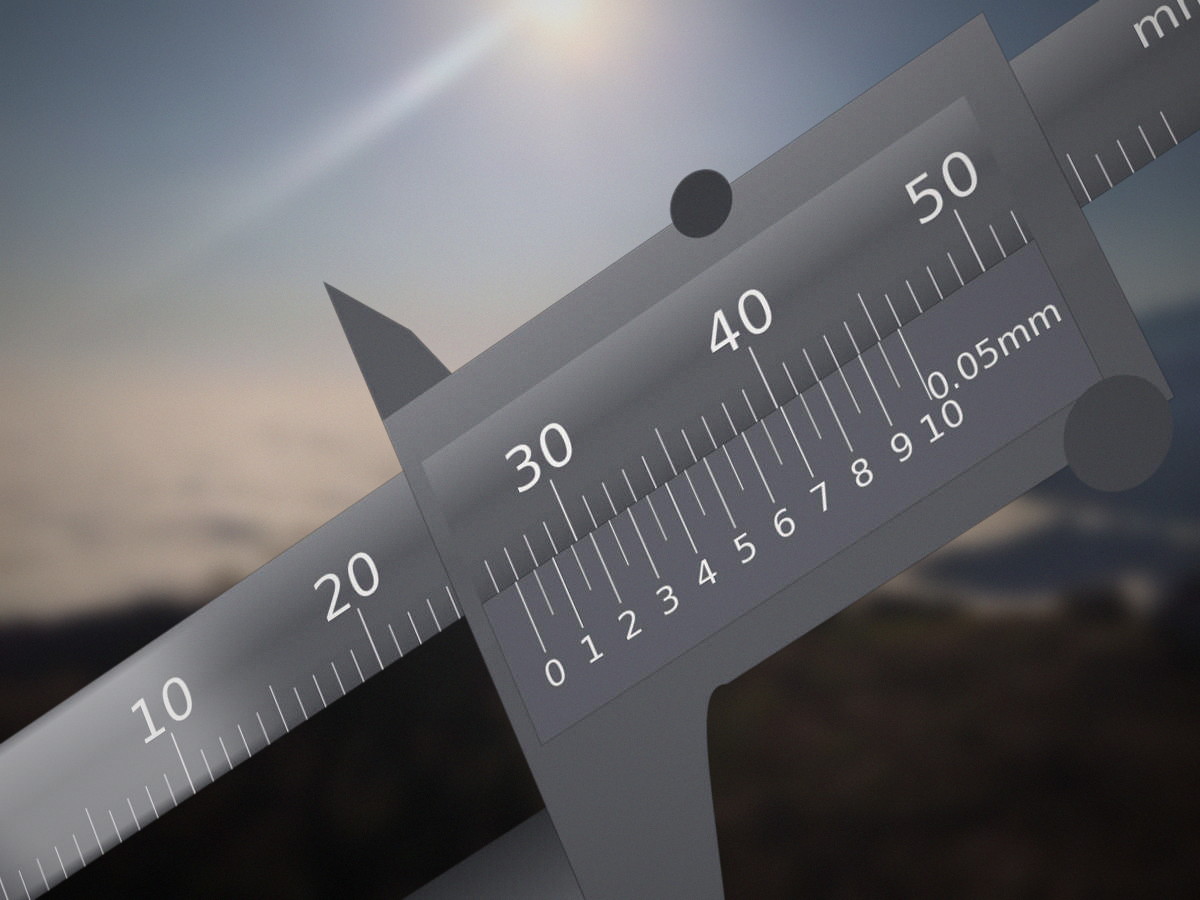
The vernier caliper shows 26.85 mm
